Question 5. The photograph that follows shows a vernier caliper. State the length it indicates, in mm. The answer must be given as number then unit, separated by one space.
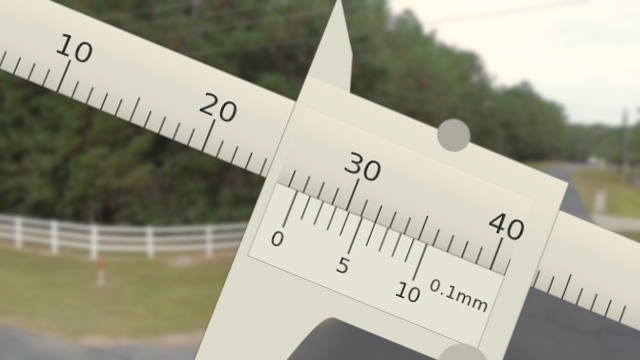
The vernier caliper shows 26.6 mm
